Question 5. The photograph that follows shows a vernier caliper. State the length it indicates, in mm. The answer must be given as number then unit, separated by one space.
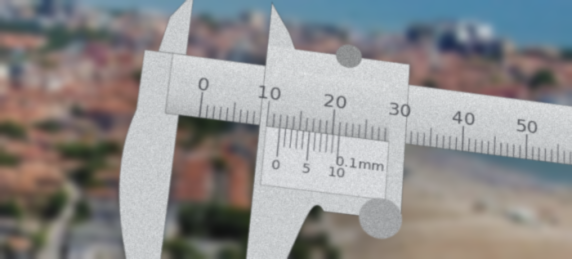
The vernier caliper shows 12.0 mm
